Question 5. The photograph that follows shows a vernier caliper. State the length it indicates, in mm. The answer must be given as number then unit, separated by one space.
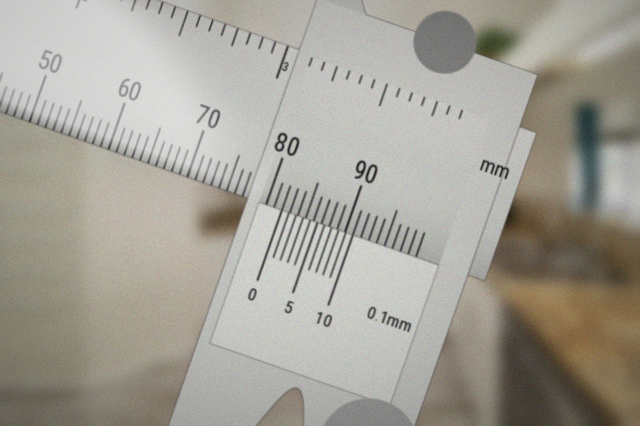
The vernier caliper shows 82.0 mm
